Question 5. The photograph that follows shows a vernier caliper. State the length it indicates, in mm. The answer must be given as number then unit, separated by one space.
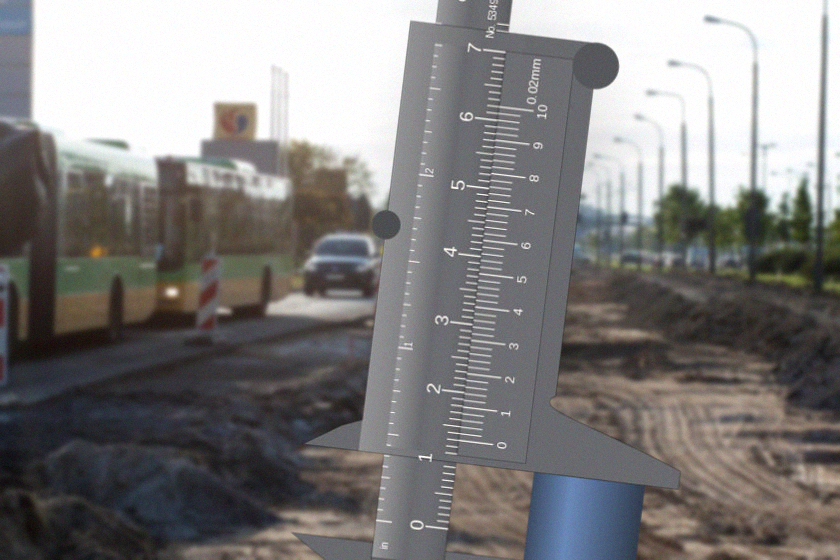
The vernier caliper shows 13.0 mm
